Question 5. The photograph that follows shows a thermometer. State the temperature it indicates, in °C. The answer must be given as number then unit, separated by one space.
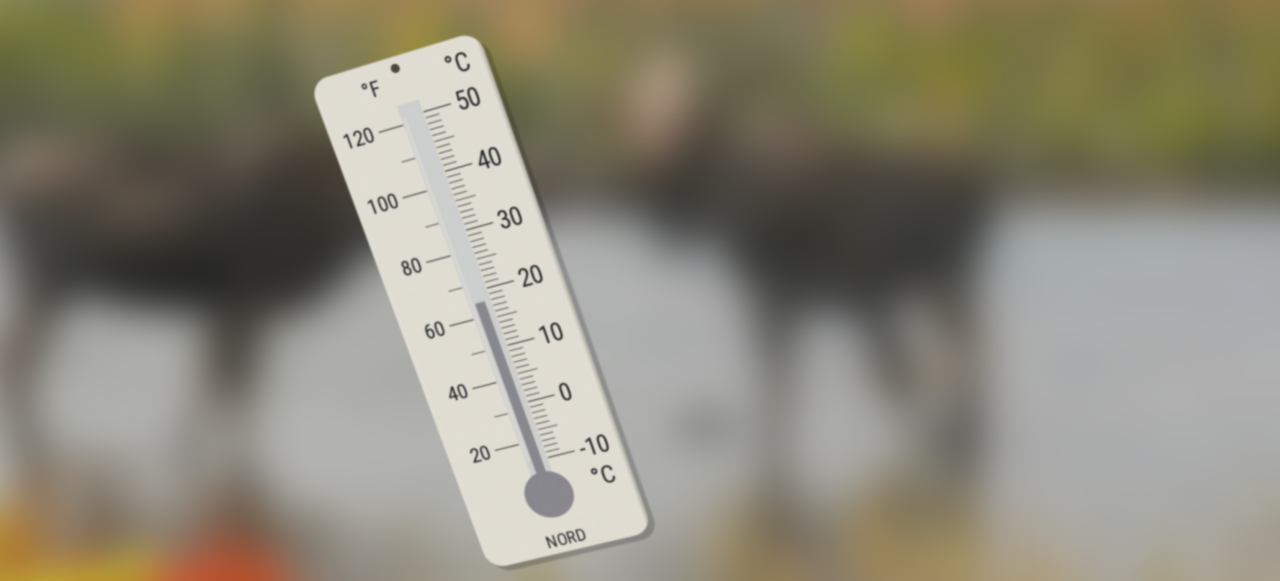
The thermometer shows 18 °C
